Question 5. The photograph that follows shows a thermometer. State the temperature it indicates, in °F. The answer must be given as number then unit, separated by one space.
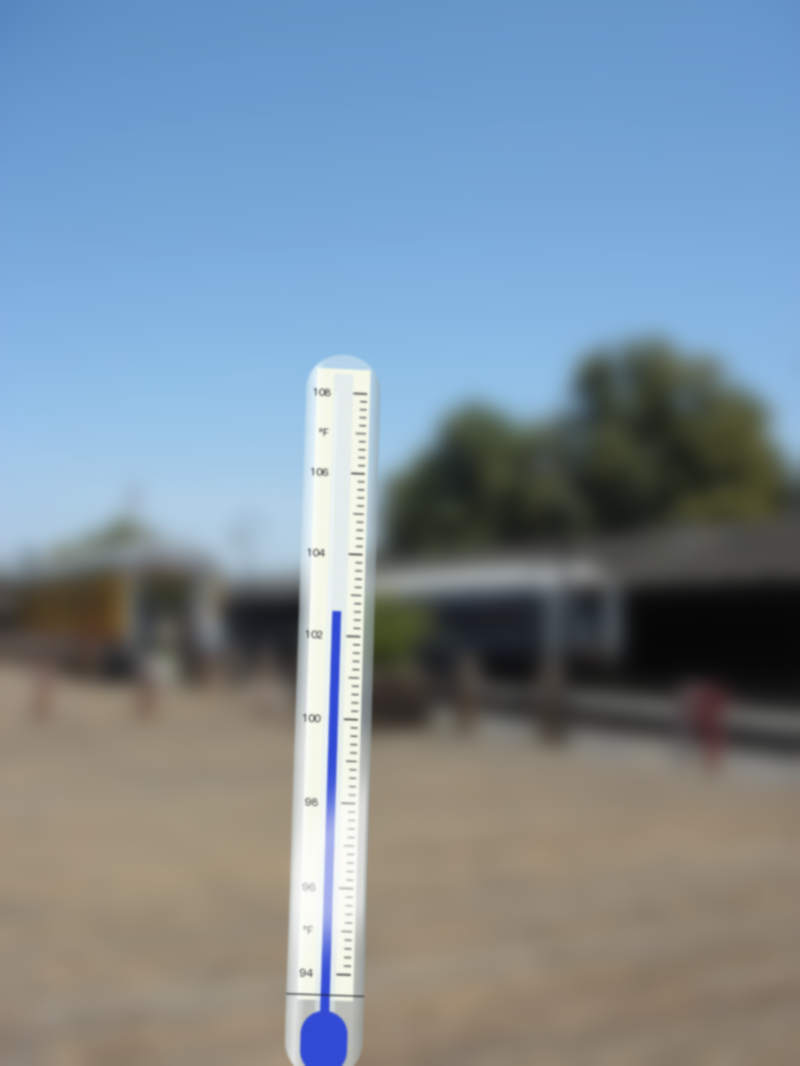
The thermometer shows 102.6 °F
